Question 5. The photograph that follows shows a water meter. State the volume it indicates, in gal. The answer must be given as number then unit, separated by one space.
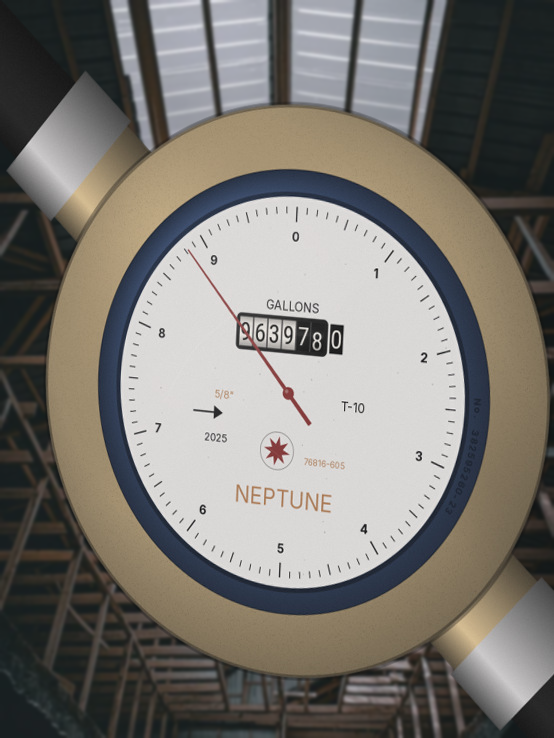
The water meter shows 9639778.8 gal
